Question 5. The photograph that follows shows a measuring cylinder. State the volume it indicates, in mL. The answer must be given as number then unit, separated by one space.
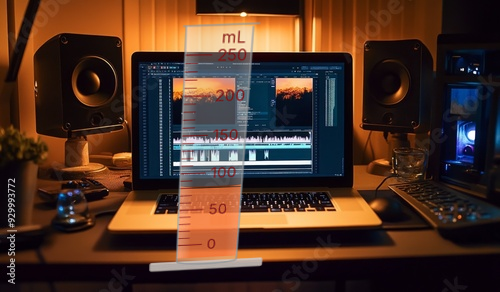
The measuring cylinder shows 80 mL
